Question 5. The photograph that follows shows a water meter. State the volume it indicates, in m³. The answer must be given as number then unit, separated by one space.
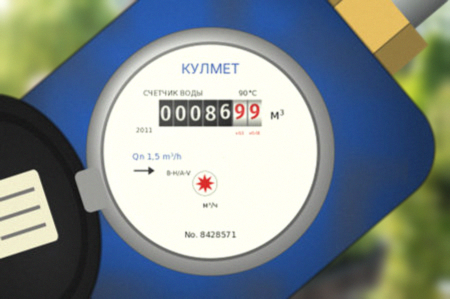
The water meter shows 86.99 m³
